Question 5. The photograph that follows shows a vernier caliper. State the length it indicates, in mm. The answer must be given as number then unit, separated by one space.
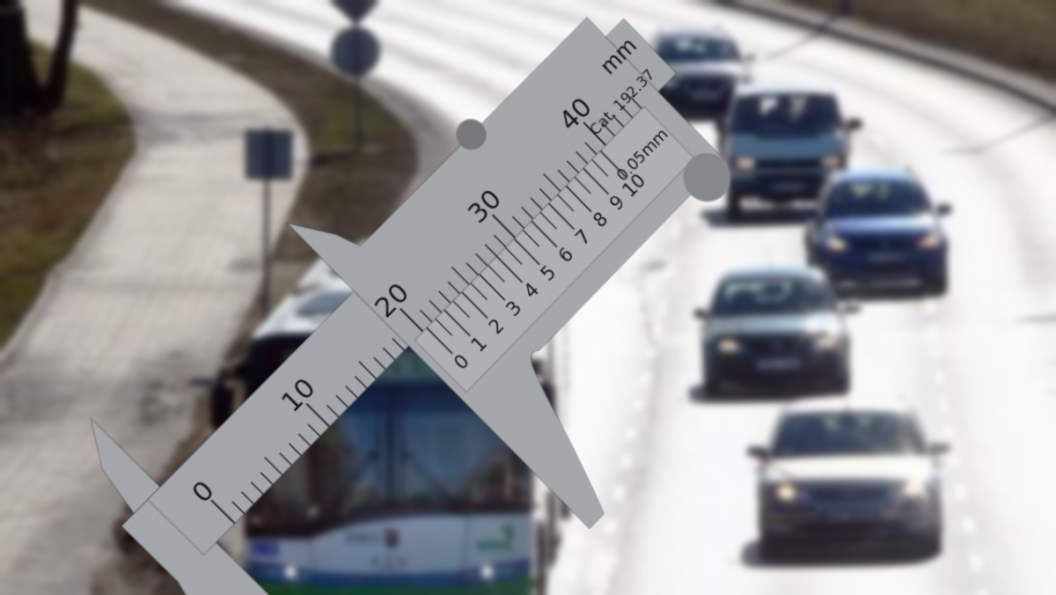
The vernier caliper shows 20.4 mm
